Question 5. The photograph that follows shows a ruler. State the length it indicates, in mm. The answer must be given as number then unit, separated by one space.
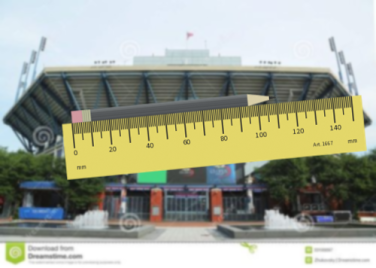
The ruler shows 110 mm
